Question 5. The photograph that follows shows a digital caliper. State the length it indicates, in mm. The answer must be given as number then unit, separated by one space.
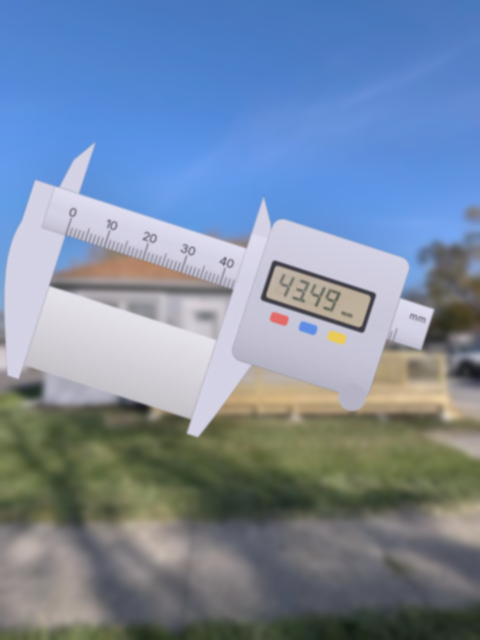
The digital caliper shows 43.49 mm
